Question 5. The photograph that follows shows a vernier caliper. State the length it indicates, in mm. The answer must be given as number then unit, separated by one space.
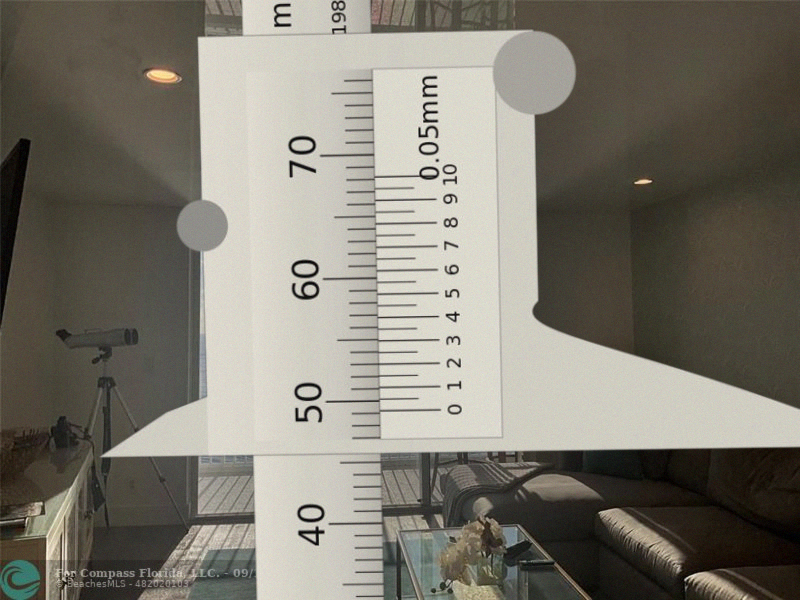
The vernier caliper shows 49.2 mm
